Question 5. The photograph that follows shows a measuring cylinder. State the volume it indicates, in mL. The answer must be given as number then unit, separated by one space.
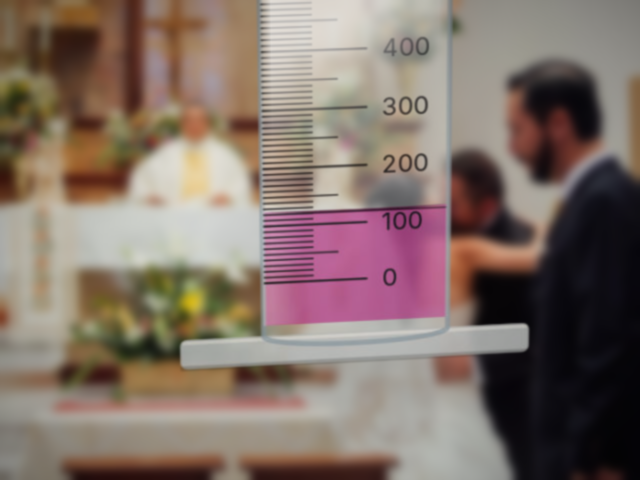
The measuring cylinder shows 120 mL
